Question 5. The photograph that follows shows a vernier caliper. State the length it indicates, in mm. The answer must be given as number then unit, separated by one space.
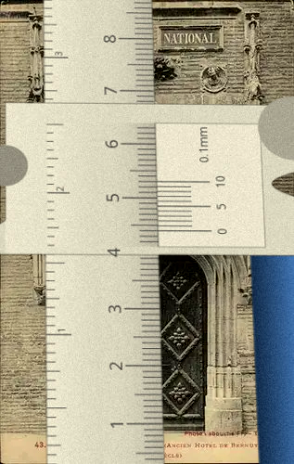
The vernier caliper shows 44.0 mm
